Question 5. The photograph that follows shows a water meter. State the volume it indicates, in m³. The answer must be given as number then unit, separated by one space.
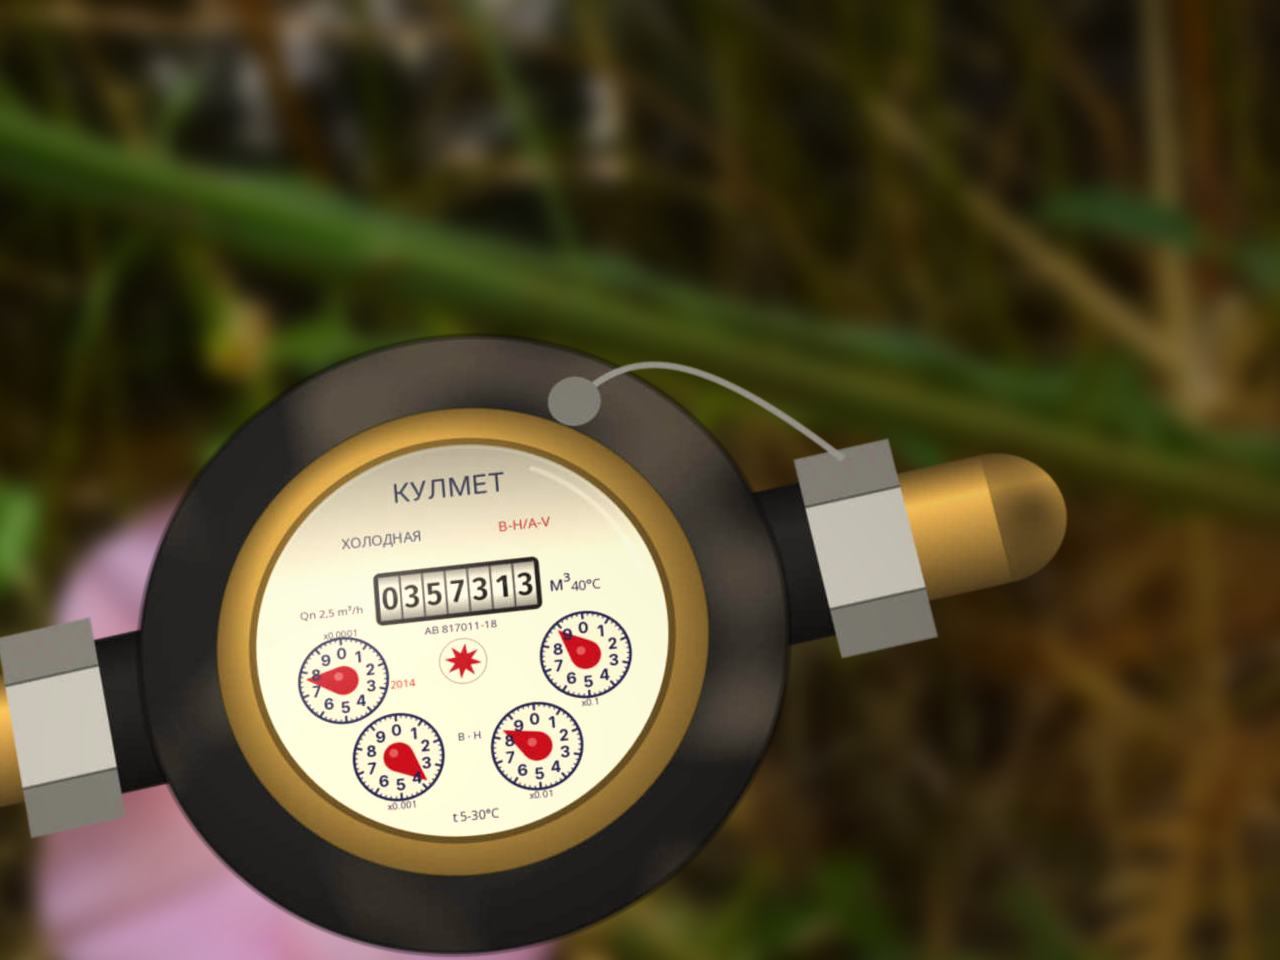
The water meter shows 357313.8837 m³
